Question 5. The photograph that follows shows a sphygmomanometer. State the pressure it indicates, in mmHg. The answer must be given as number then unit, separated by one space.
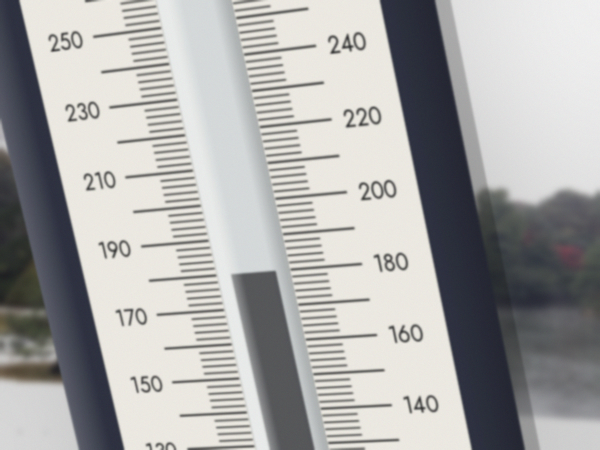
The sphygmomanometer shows 180 mmHg
